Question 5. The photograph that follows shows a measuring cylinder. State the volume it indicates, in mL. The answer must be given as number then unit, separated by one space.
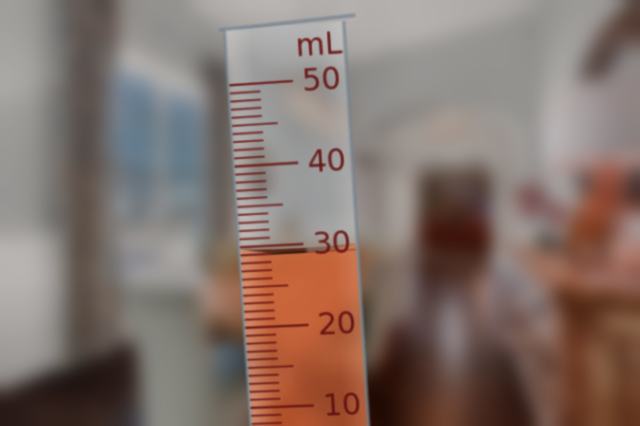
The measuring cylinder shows 29 mL
